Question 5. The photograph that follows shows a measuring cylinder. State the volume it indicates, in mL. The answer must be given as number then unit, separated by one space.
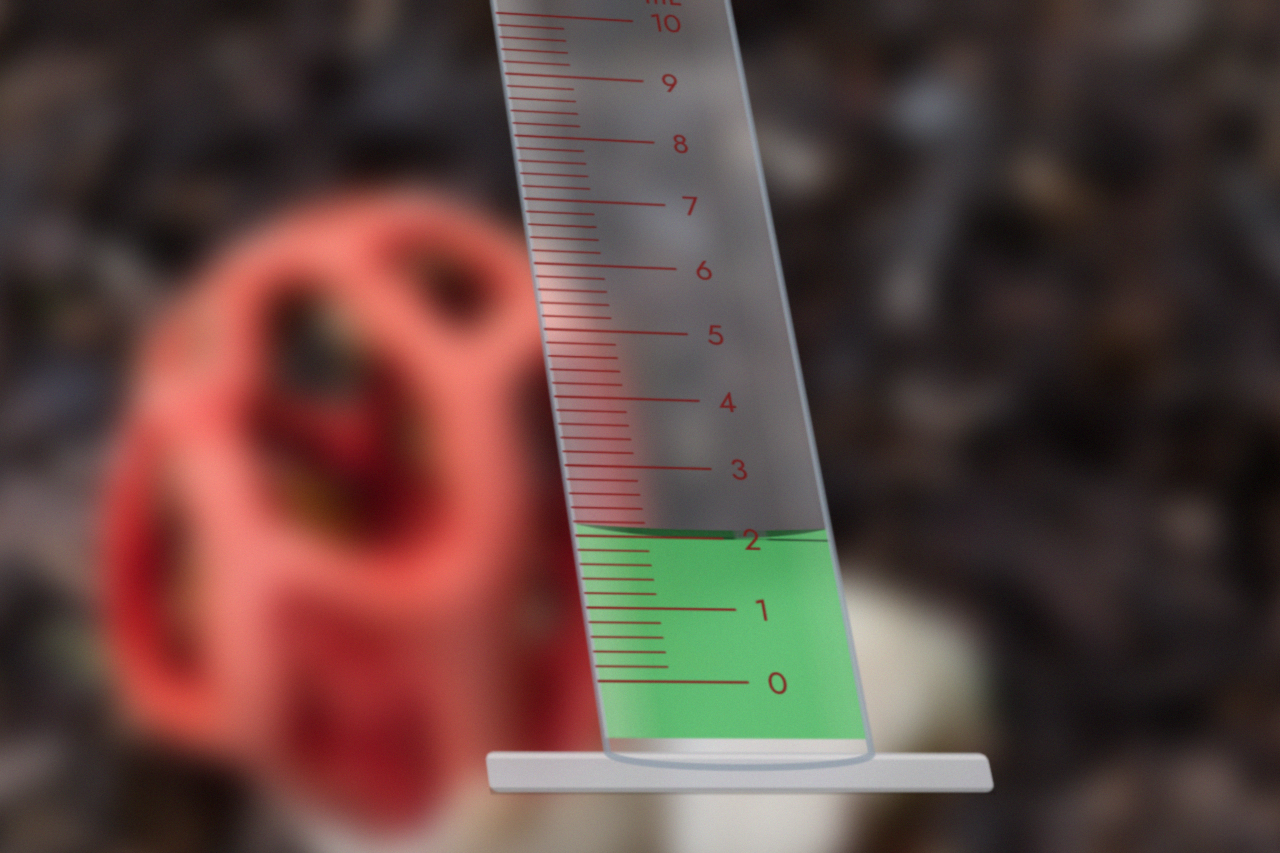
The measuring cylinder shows 2 mL
